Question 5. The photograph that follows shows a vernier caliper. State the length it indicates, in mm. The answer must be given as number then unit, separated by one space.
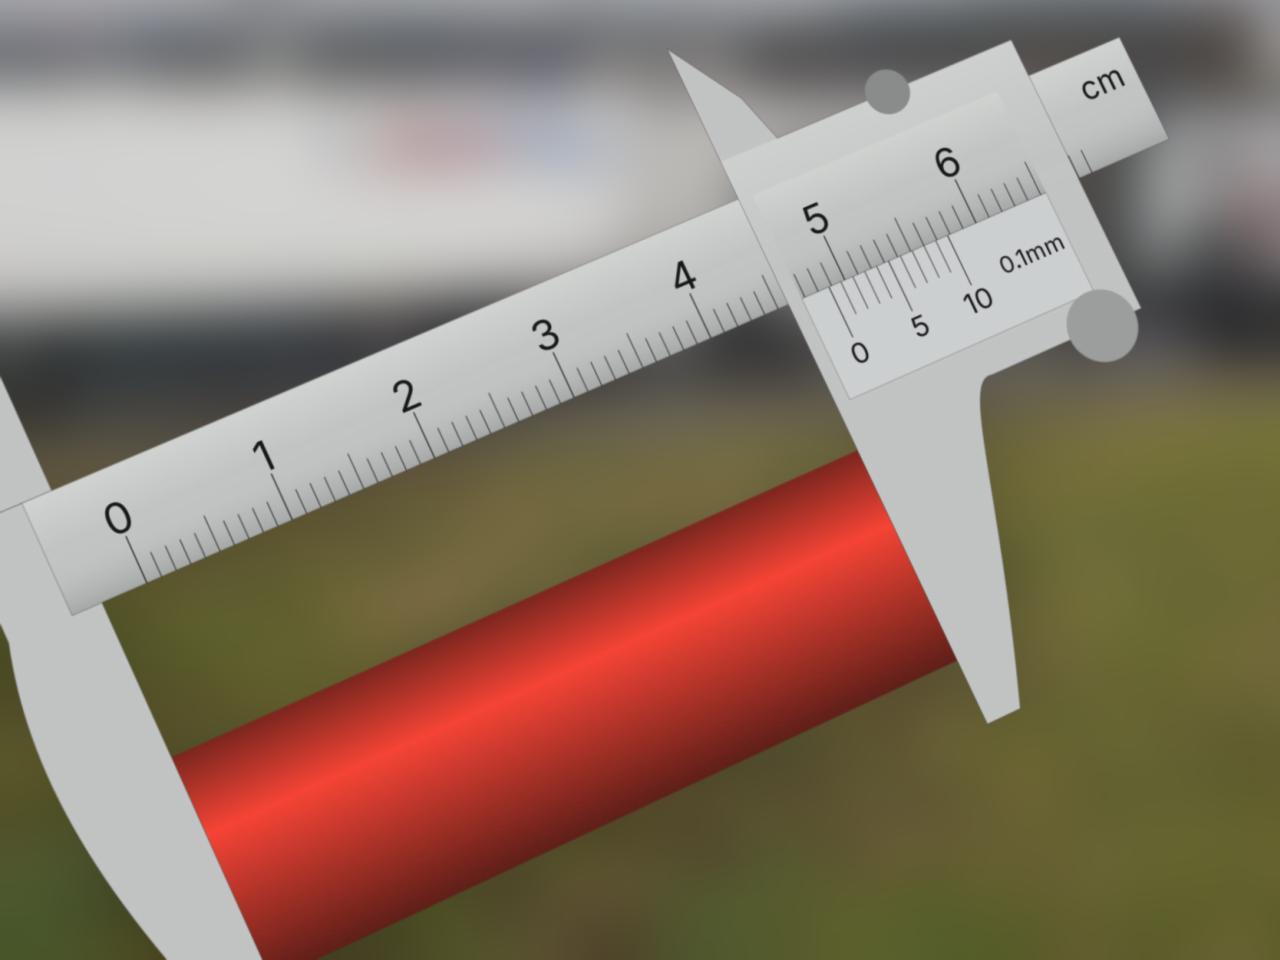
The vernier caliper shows 48.8 mm
